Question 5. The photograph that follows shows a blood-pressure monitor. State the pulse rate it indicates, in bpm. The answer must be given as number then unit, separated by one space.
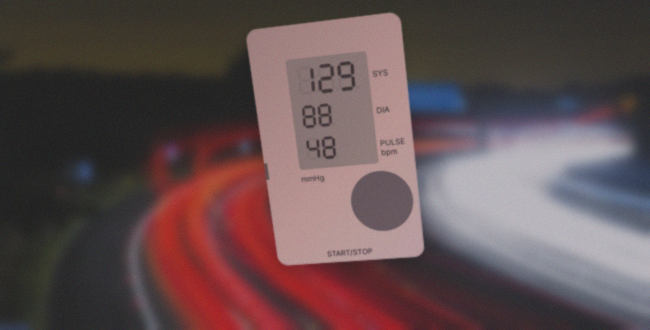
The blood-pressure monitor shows 48 bpm
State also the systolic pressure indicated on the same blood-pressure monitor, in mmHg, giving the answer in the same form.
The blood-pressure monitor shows 129 mmHg
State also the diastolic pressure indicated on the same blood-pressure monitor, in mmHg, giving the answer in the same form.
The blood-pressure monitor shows 88 mmHg
